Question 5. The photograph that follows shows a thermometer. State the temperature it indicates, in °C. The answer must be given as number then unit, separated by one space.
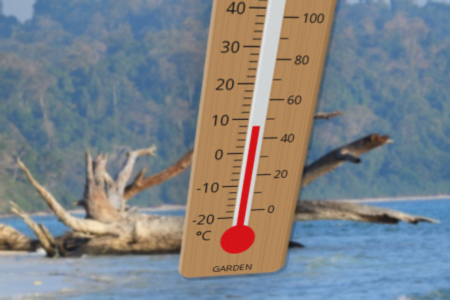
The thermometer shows 8 °C
